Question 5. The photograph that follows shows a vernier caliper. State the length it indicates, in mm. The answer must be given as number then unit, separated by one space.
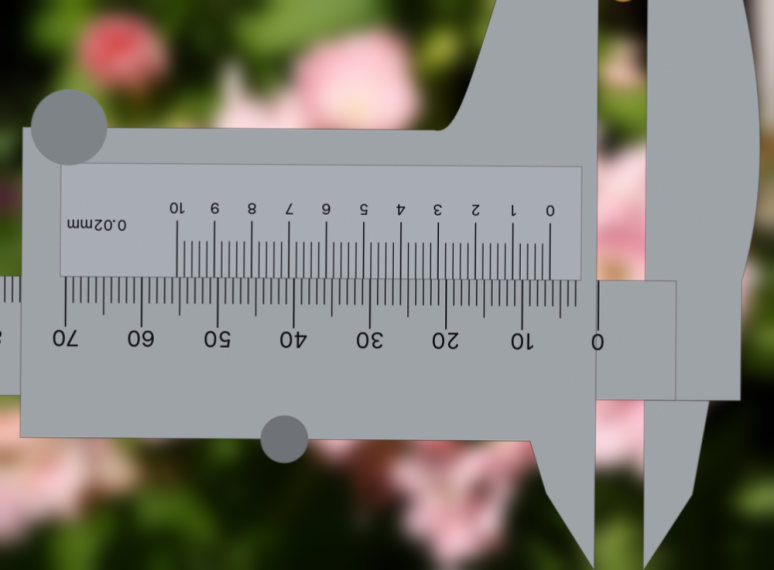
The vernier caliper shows 6.4 mm
